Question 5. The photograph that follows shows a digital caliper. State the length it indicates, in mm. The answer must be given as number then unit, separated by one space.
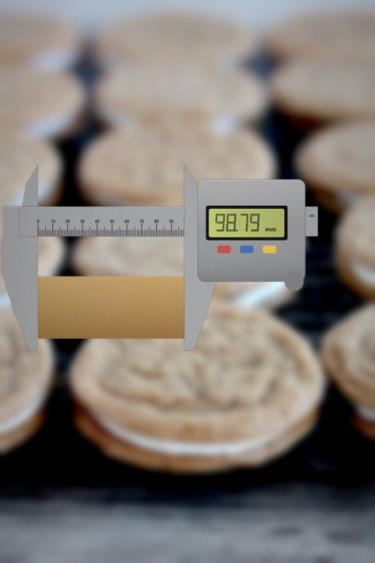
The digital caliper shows 98.79 mm
